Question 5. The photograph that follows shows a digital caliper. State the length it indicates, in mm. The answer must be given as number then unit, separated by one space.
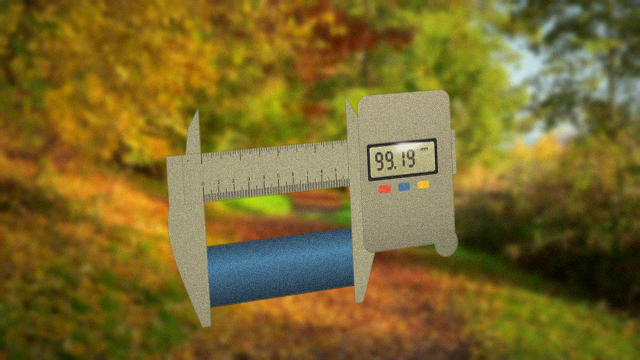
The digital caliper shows 99.19 mm
